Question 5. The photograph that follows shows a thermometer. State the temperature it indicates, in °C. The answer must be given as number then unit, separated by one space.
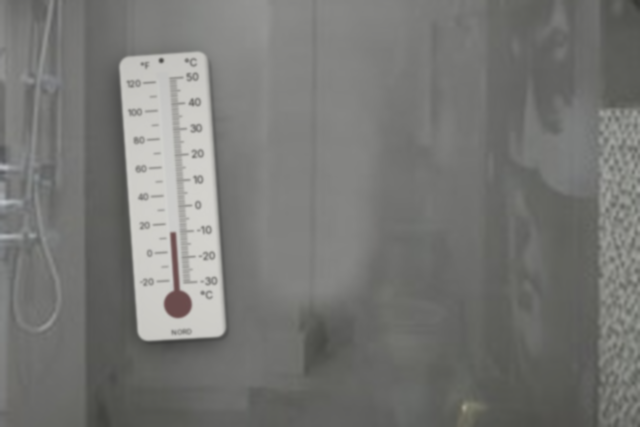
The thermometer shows -10 °C
